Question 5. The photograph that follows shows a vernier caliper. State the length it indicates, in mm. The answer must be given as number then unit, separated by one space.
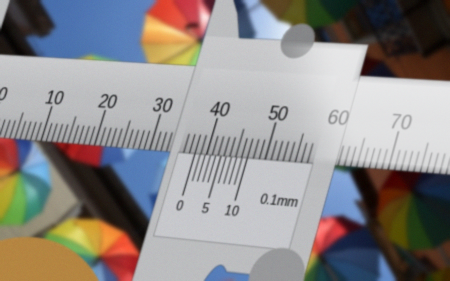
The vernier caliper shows 38.0 mm
